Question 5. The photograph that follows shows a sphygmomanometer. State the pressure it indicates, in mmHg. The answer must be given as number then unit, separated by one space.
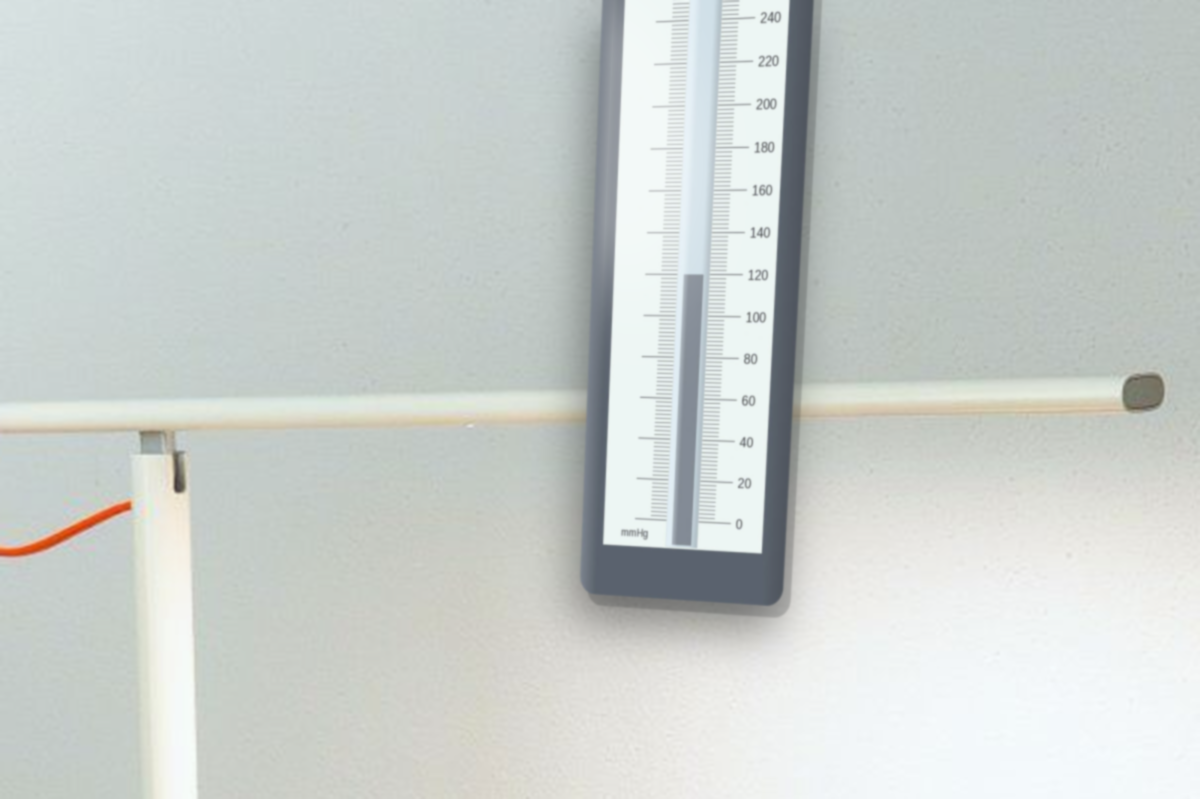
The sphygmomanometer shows 120 mmHg
